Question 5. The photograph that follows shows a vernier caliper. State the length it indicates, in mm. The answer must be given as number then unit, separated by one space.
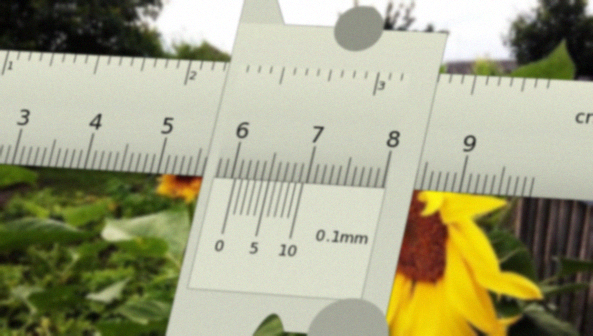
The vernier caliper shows 60.5 mm
